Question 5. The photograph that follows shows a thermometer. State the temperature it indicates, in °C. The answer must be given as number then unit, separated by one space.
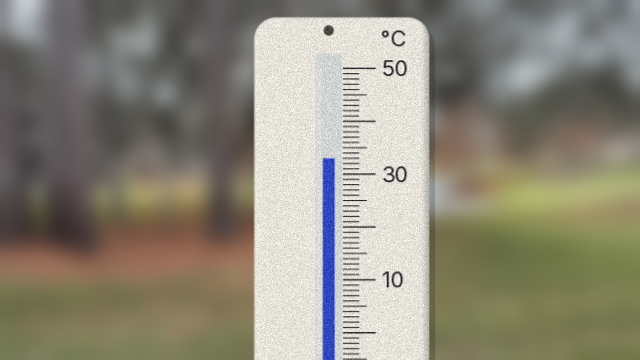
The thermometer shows 33 °C
